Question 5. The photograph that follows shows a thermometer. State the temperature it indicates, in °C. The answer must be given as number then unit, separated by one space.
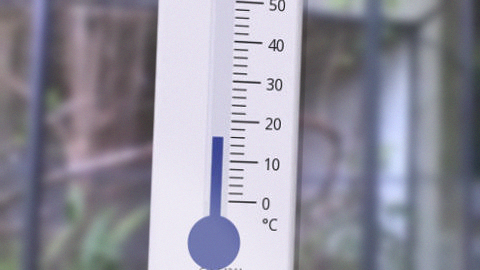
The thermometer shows 16 °C
